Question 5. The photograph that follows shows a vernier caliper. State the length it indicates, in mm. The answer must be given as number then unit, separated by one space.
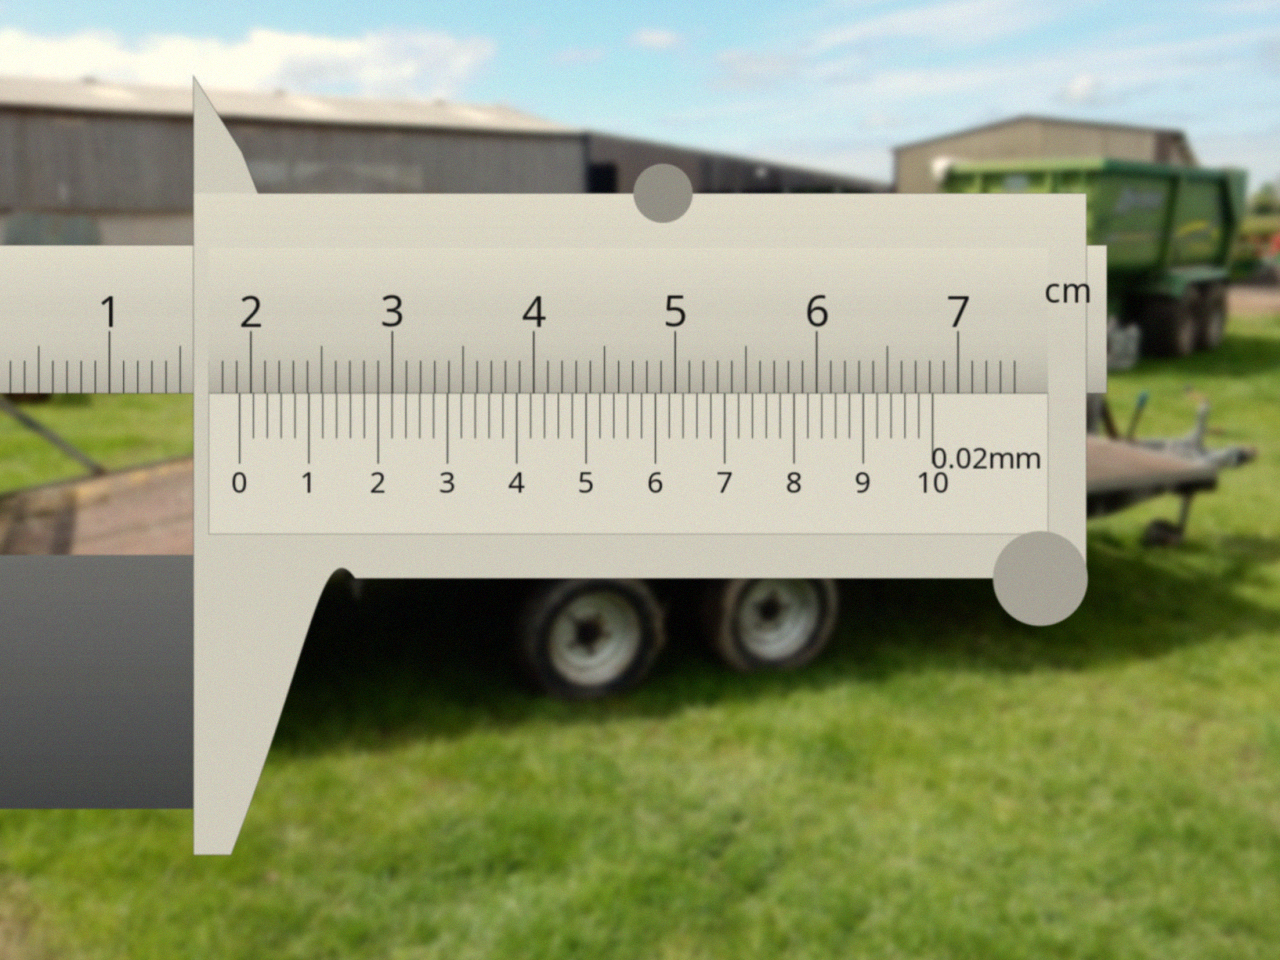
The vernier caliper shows 19.2 mm
